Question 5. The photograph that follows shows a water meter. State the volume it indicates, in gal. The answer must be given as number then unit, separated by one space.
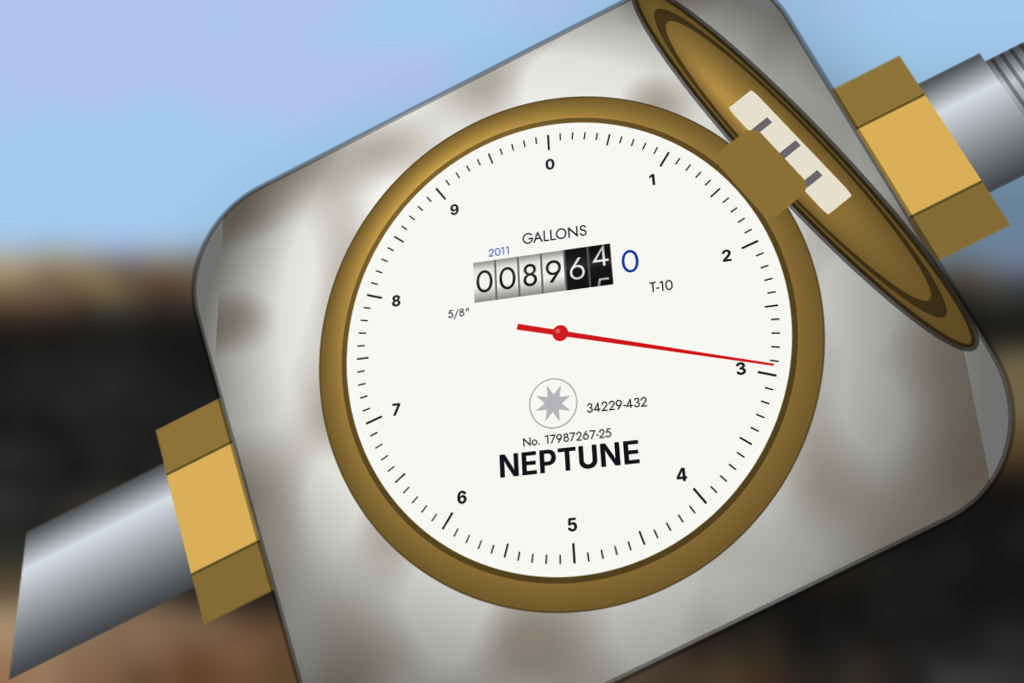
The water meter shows 89642.9 gal
